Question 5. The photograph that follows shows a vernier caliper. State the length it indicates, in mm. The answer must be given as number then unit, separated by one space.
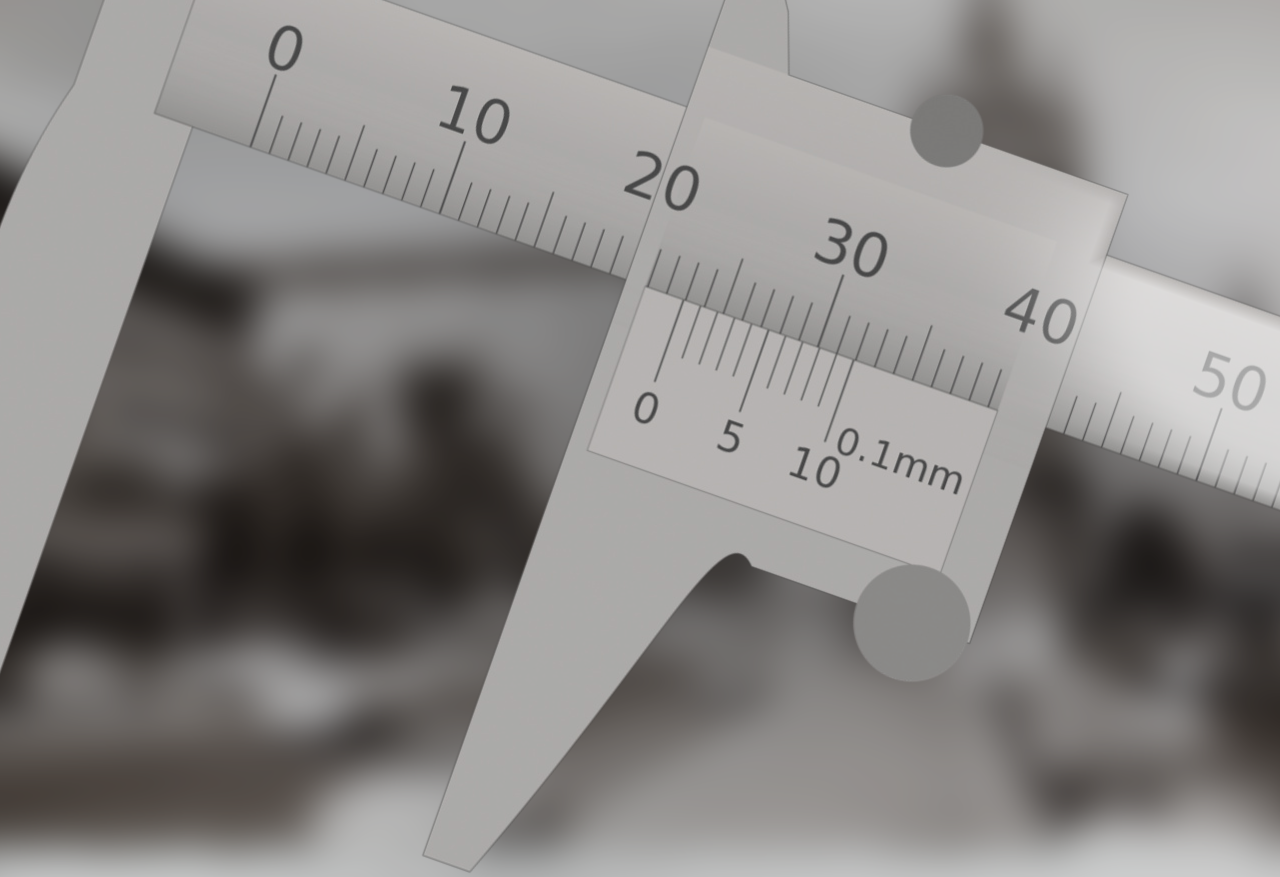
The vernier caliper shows 22.9 mm
